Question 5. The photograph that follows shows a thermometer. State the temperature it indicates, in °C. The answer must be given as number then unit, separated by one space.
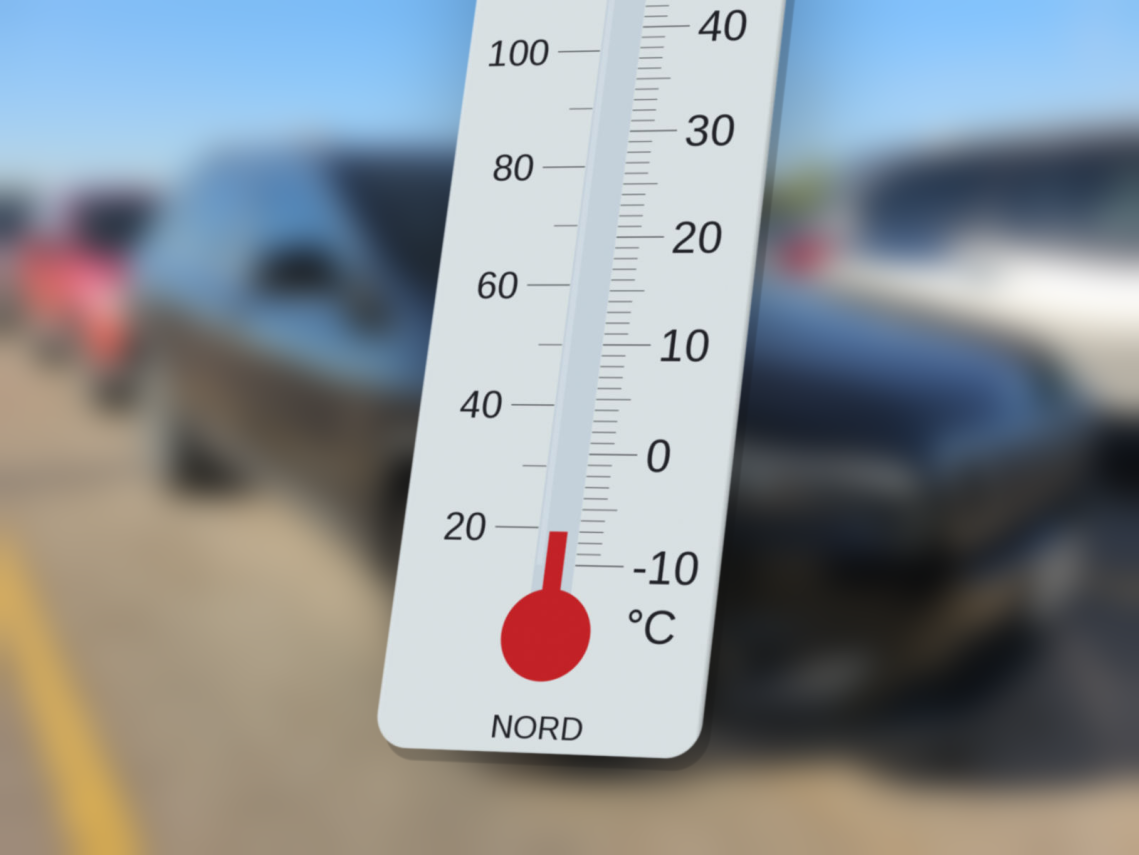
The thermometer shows -7 °C
